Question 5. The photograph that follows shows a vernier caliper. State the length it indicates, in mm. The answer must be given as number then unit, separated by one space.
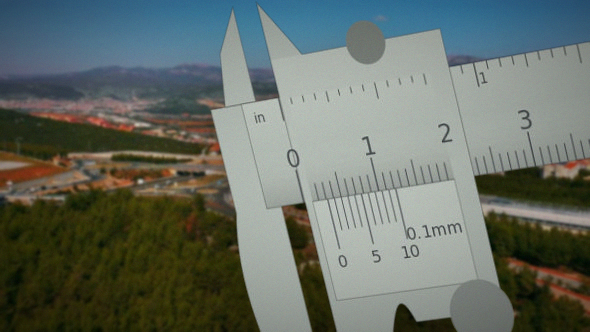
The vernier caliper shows 3.2 mm
